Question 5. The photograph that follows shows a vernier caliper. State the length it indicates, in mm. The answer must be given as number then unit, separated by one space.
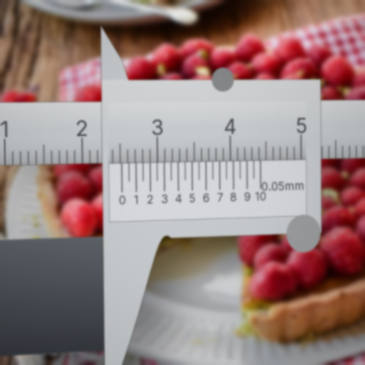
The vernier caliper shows 25.2 mm
